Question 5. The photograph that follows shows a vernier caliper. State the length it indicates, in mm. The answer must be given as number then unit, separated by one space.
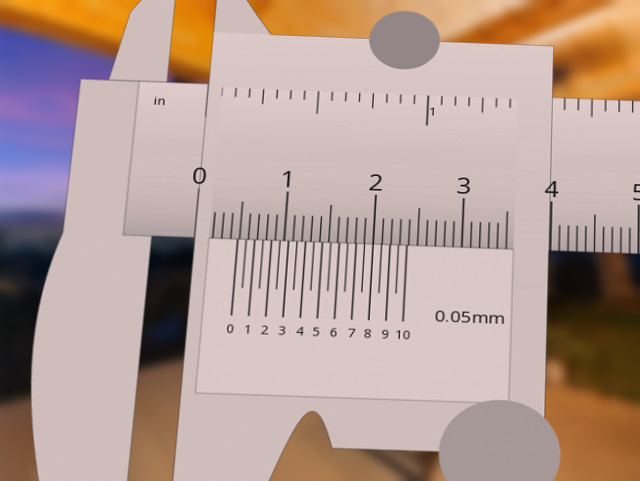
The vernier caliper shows 4.8 mm
